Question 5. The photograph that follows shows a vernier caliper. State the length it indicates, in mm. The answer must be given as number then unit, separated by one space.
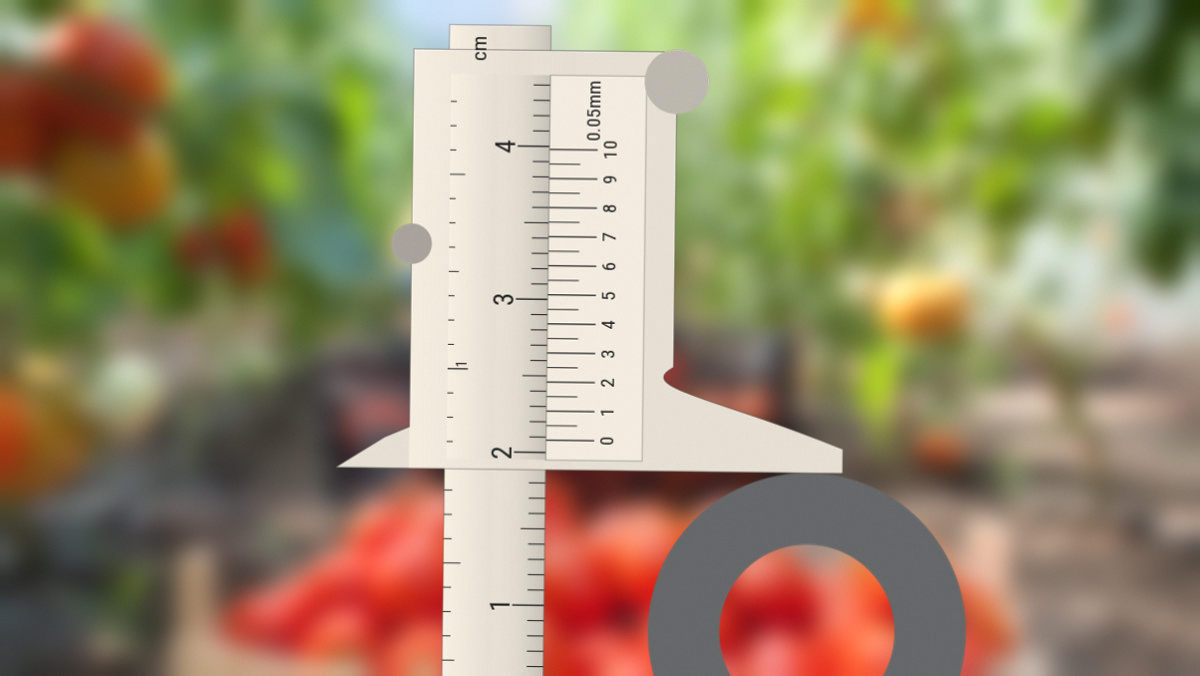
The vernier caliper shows 20.8 mm
